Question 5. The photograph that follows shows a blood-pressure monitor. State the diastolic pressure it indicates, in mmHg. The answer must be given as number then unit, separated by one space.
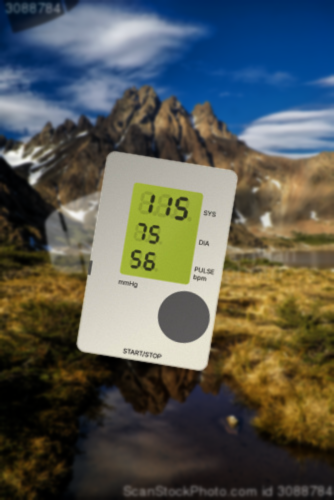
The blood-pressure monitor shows 75 mmHg
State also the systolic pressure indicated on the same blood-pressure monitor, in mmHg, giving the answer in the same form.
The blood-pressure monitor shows 115 mmHg
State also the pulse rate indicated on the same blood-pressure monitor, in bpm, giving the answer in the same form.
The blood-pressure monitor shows 56 bpm
